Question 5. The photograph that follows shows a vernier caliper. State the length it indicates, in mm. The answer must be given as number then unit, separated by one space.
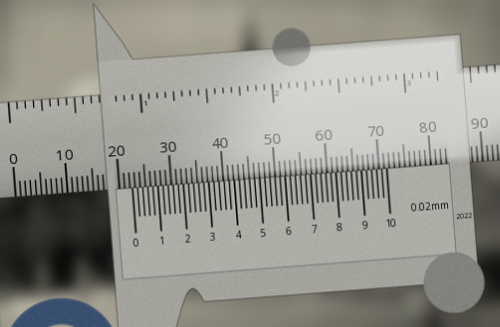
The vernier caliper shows 22.5 mm
